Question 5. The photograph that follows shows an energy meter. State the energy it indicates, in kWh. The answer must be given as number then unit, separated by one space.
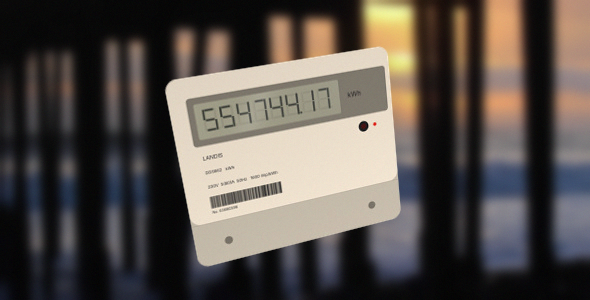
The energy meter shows 554744.17 kWh
